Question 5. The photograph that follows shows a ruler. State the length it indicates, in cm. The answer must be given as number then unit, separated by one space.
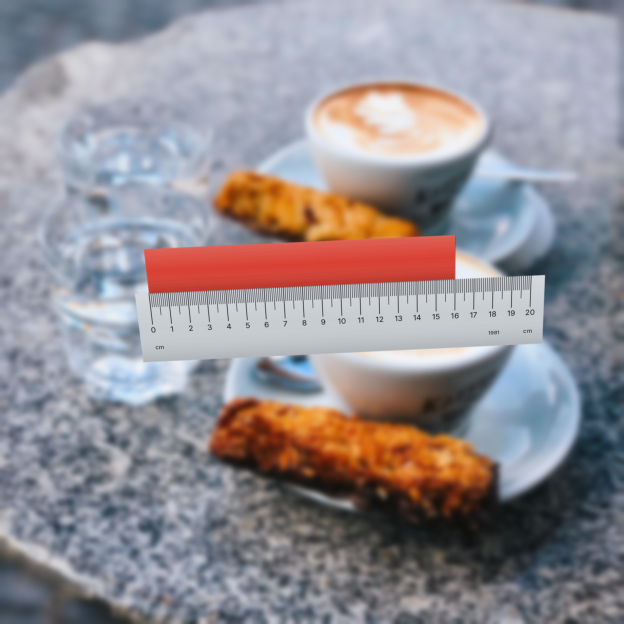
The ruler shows 16 cm
